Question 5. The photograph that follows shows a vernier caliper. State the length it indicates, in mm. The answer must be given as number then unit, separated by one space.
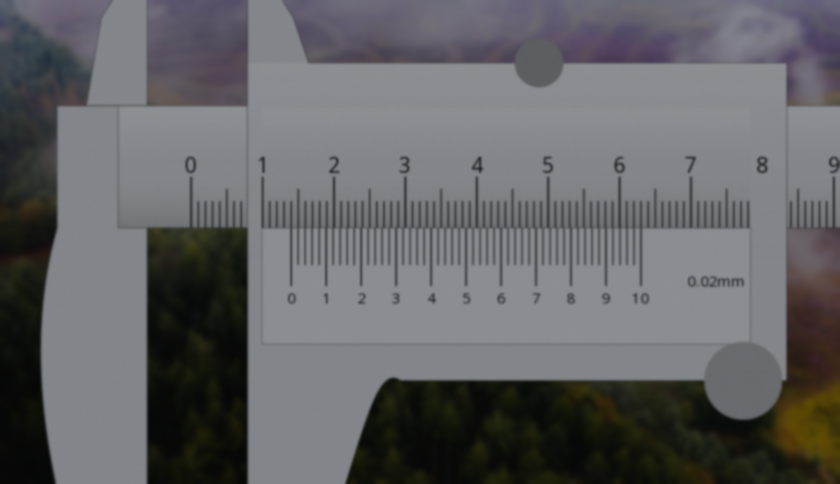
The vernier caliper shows 14.0 mm
